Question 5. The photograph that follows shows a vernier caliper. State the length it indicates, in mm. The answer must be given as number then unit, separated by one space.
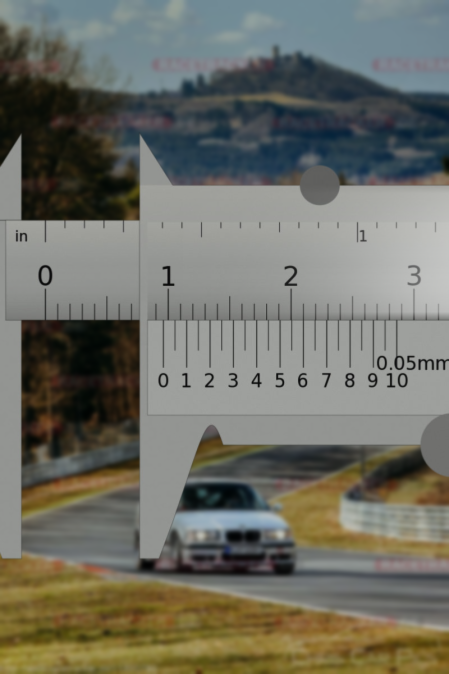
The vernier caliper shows 9.6 mm
